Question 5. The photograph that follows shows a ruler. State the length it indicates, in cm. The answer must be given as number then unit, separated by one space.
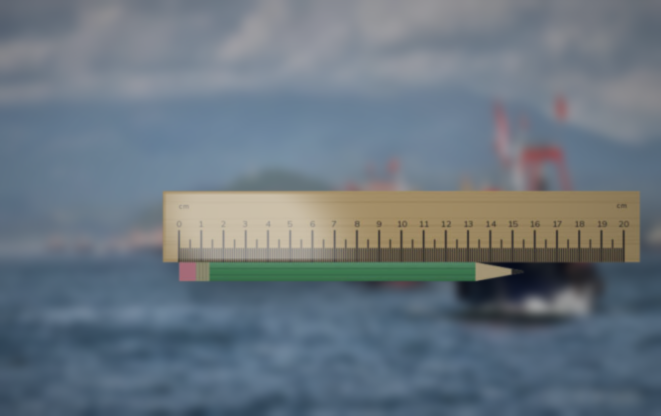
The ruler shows 15.5 cm
